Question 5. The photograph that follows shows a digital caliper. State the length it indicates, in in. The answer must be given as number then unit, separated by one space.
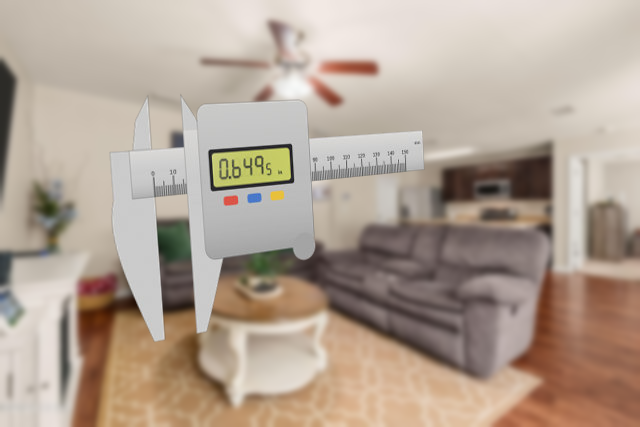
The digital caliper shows 0.6495 in
